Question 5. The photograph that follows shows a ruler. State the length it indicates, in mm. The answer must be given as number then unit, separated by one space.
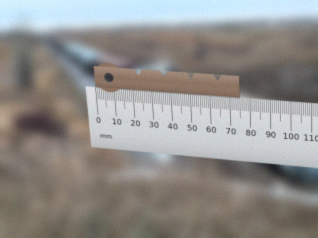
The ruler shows 75 mm
